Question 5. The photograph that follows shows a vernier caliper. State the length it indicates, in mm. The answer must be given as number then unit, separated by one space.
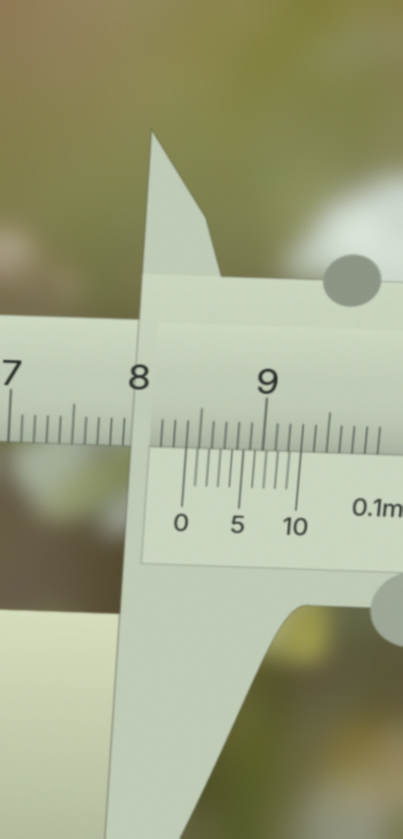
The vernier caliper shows 84.0 mm
